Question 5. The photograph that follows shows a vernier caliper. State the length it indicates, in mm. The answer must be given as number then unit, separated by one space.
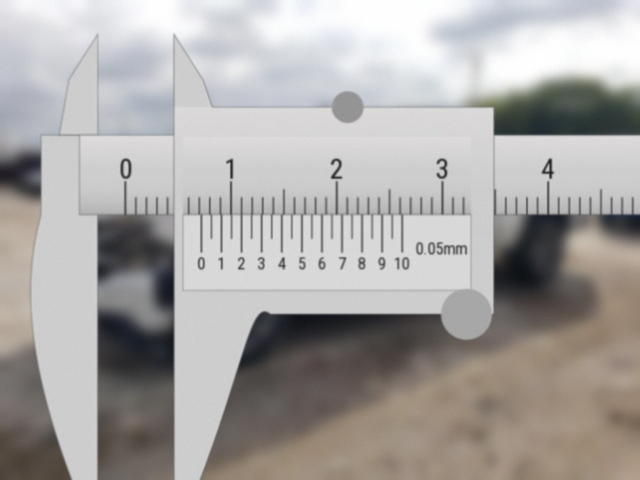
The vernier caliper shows 7.2 mm
